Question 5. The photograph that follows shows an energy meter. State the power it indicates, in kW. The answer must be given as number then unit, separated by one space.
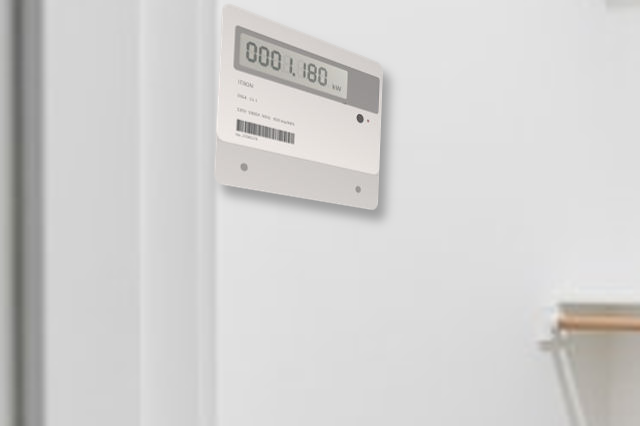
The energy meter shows 1.180 kW
